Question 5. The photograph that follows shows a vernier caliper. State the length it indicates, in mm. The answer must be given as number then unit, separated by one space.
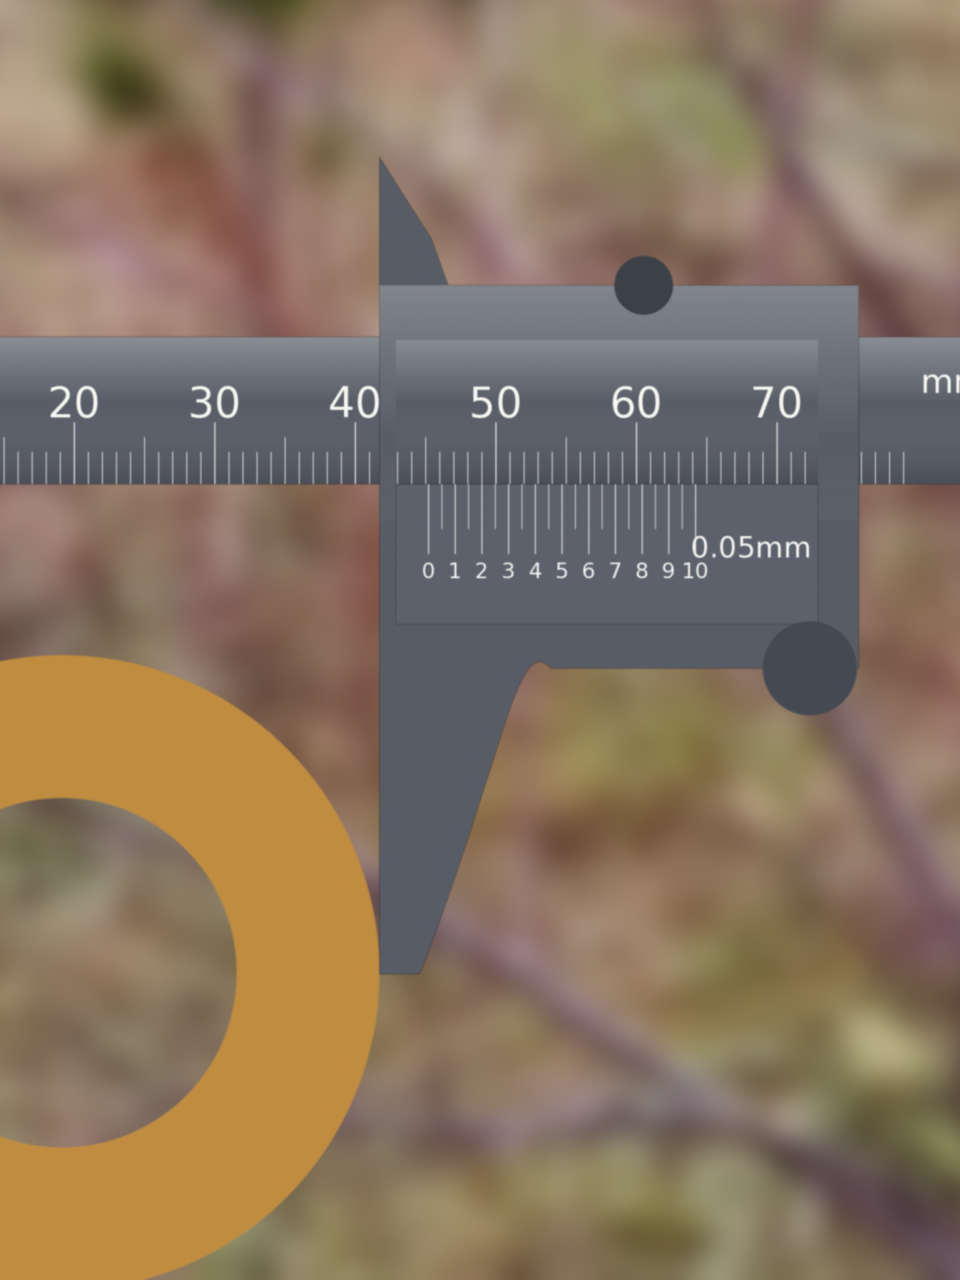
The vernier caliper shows 45.2 mm
